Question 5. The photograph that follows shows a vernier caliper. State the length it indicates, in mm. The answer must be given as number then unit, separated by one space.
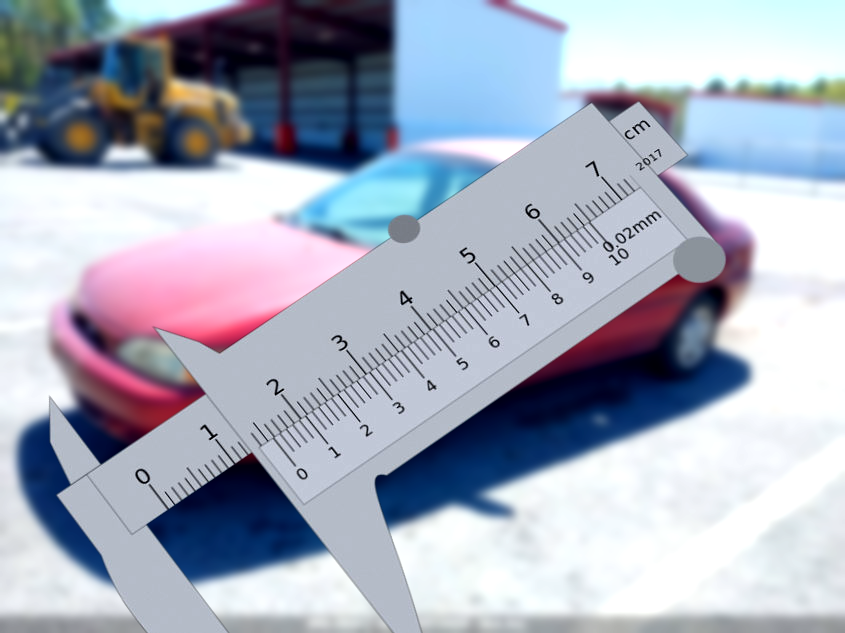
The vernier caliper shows 15.8 mm
